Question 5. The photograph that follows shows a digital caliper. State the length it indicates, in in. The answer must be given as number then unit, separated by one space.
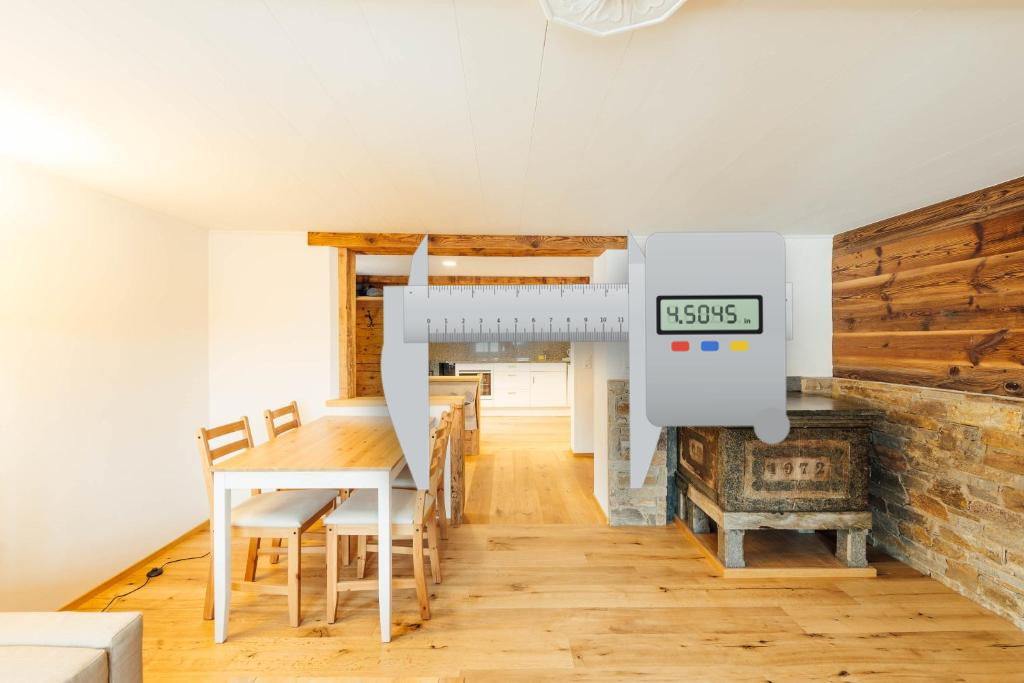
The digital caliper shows 4.5045 in
